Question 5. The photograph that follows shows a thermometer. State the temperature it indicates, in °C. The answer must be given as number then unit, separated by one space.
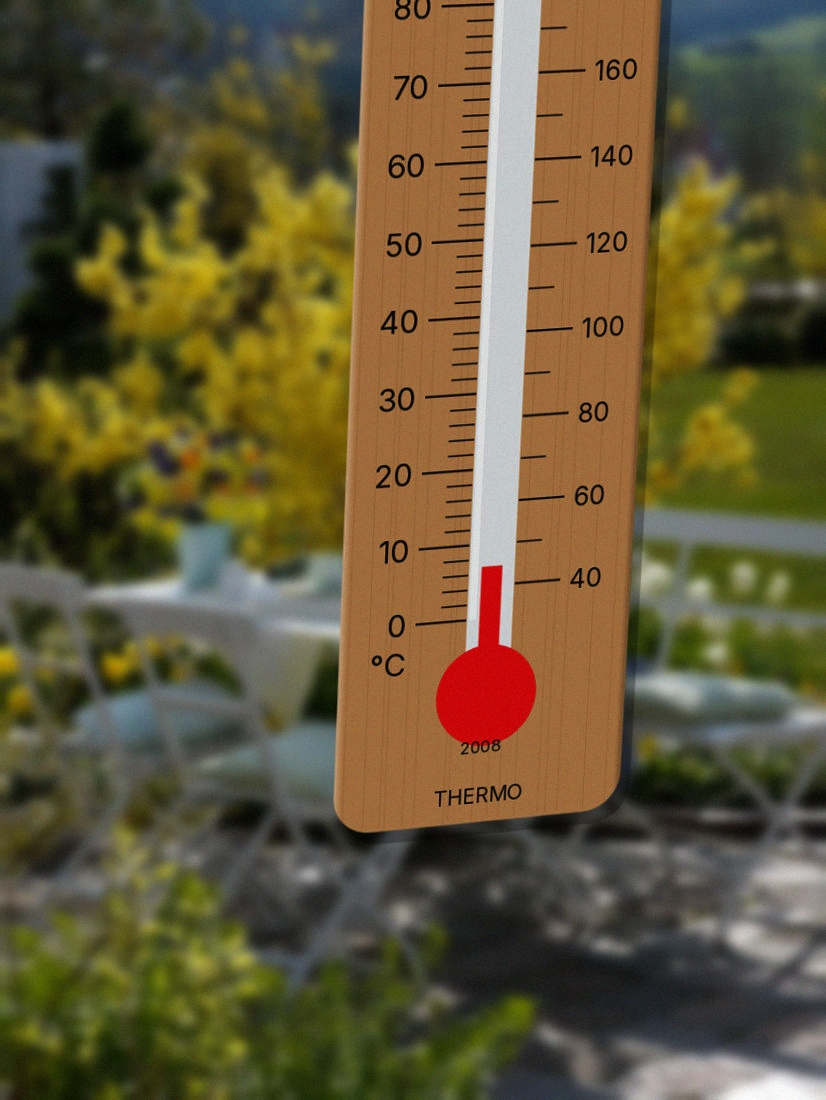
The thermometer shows 7 °C
